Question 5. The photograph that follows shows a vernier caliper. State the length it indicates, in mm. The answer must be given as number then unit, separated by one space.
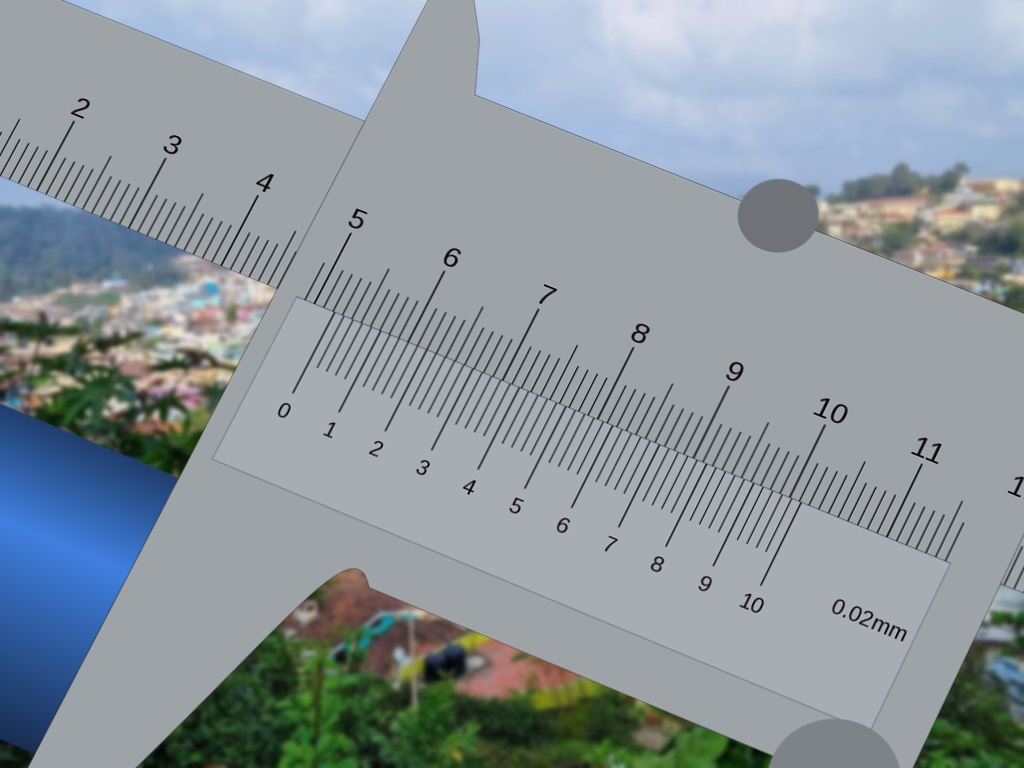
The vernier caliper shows 52.2 mm
